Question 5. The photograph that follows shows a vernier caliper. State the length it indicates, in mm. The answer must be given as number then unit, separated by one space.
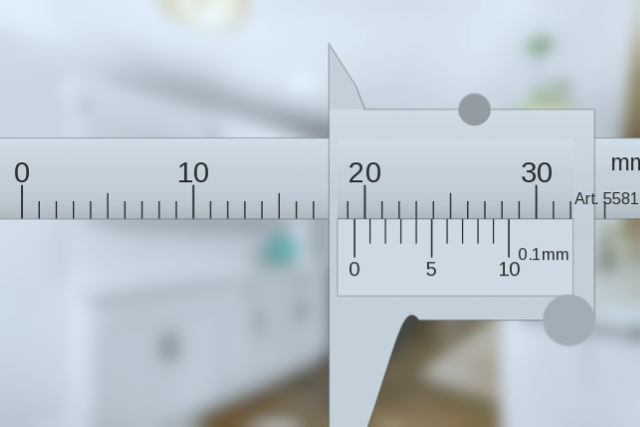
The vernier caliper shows 19.4 mm
